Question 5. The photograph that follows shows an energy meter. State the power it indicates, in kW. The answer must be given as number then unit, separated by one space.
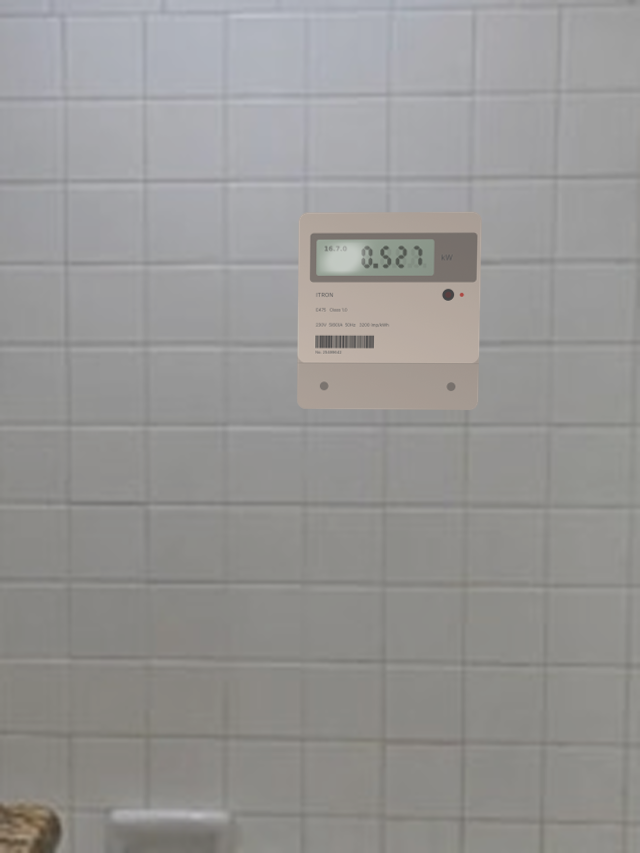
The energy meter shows 0.527 kW
